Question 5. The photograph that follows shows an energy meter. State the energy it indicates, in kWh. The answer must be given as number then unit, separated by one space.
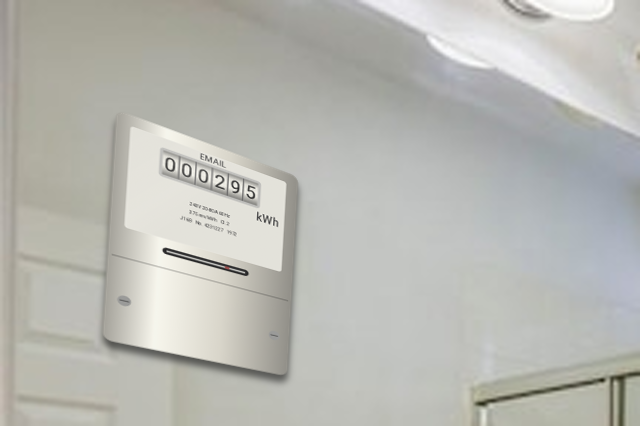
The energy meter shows 295 kWh
